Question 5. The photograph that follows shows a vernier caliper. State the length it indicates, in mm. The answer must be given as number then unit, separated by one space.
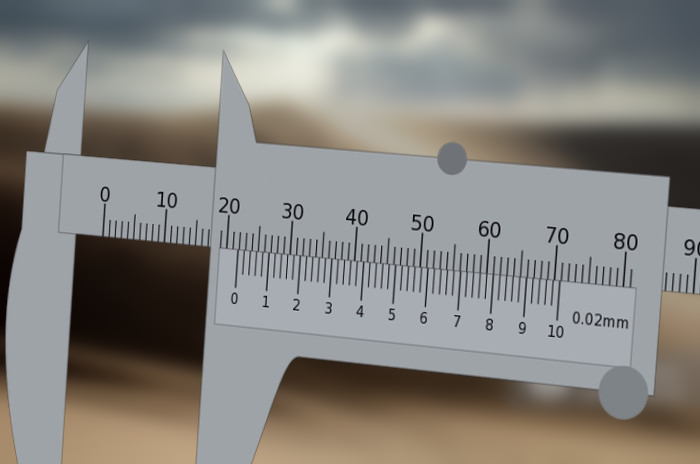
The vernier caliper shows 21.8 mm
